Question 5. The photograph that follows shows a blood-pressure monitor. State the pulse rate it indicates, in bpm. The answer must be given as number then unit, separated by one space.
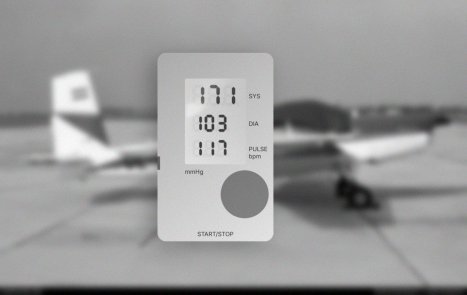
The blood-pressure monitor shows 117 bpm
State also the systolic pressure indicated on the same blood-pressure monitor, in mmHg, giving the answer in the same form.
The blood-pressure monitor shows 171 mmHg
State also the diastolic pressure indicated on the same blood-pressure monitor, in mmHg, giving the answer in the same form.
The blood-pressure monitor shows 103 mmHg
